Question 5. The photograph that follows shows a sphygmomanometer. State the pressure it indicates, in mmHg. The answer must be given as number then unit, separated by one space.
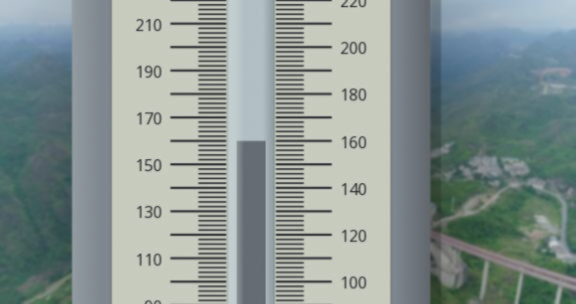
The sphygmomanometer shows 160 mmHg
